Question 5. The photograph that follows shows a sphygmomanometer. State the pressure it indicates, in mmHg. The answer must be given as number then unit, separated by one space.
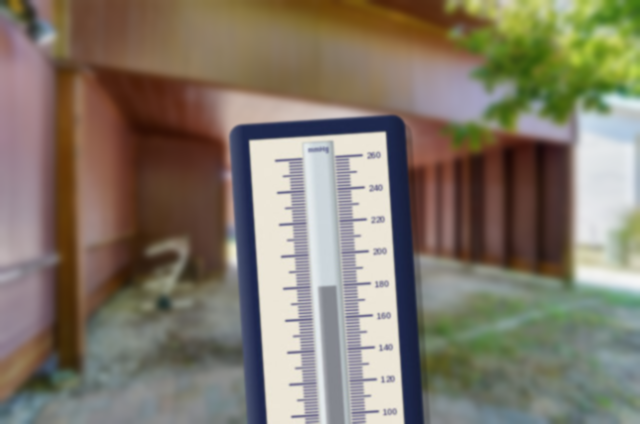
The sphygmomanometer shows 180 mmHg
